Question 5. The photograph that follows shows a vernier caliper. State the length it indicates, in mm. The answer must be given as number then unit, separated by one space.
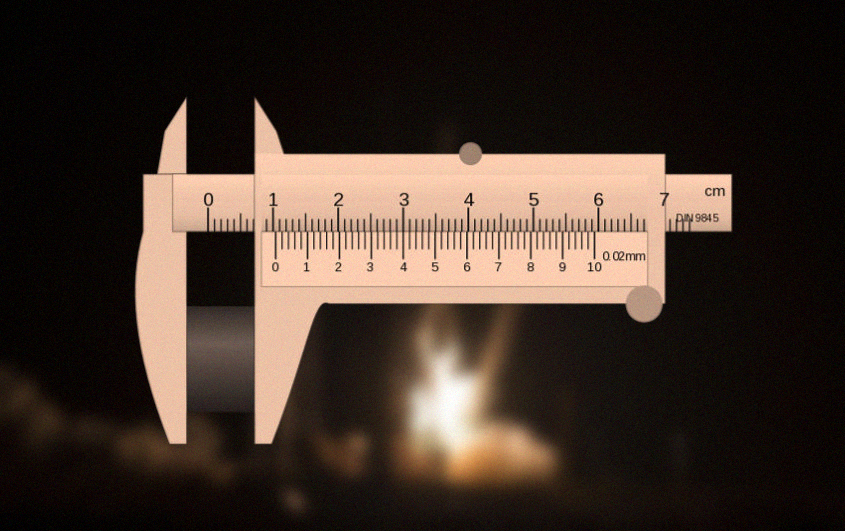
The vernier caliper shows 10.4 mm
